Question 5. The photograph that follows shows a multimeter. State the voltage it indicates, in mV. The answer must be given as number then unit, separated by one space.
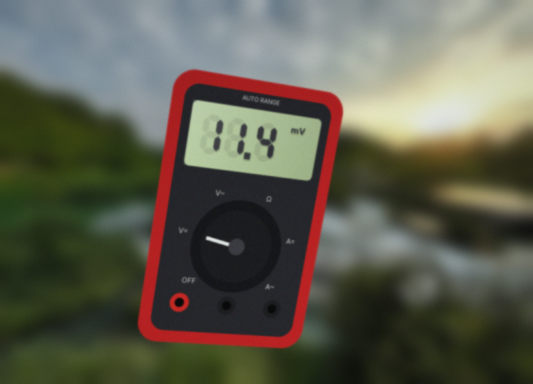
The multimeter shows 11.4 mV
